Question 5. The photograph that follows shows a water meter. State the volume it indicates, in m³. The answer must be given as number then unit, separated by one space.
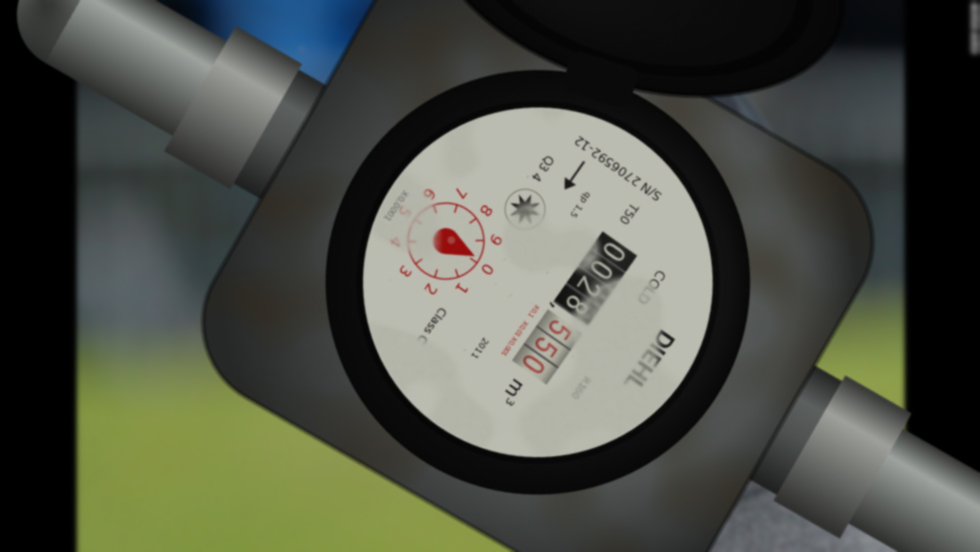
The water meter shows 28.5499 m³
